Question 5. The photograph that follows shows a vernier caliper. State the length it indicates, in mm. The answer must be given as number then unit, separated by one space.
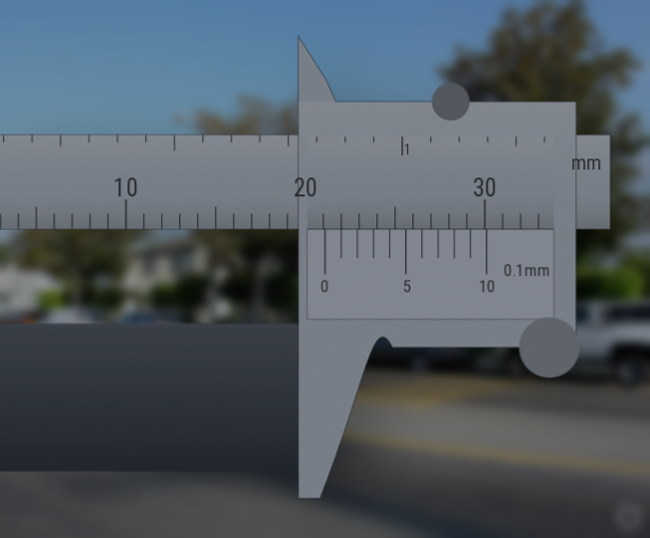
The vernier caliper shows 21.1 mm
